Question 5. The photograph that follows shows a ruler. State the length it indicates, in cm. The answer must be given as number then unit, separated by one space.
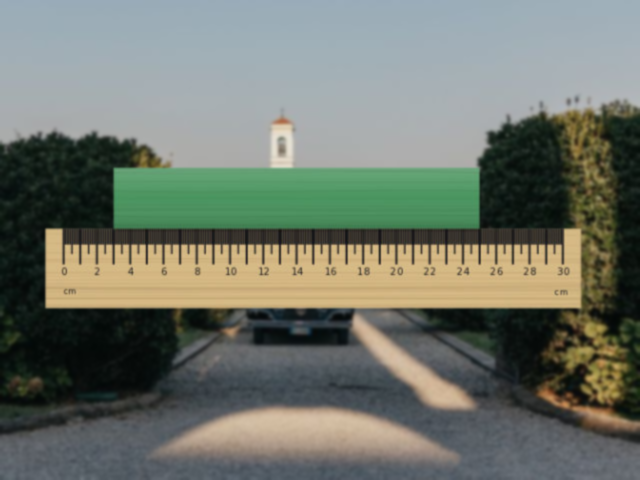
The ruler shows 22 cm
